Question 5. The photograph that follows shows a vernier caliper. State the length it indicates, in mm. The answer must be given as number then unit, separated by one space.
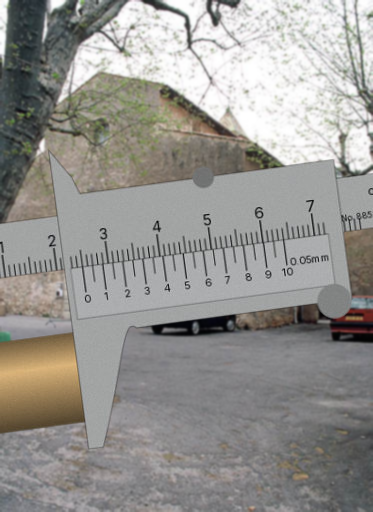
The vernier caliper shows 25.0 mm
